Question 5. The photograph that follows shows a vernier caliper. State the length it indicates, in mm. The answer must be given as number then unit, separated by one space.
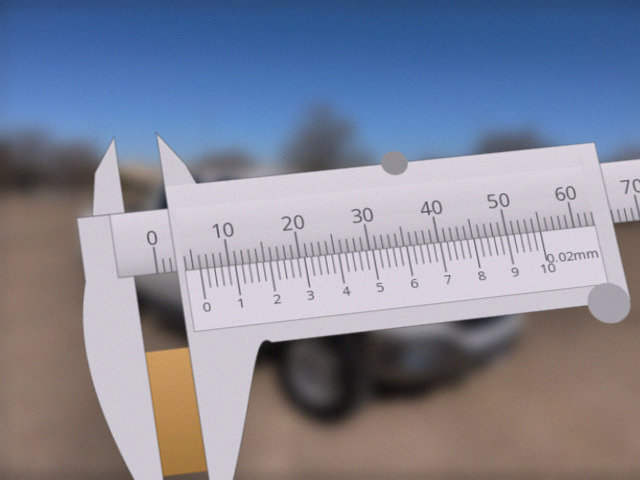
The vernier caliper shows 6.0 mm
